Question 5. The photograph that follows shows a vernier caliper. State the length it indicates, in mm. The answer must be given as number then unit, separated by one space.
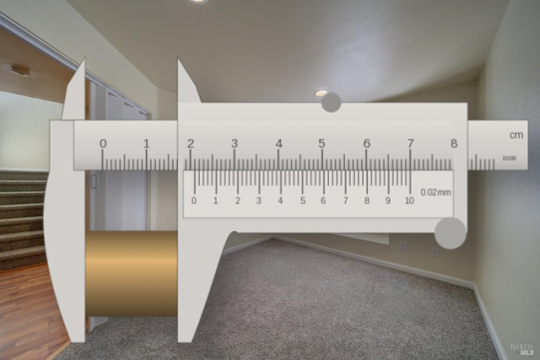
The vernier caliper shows 21.0 mm
